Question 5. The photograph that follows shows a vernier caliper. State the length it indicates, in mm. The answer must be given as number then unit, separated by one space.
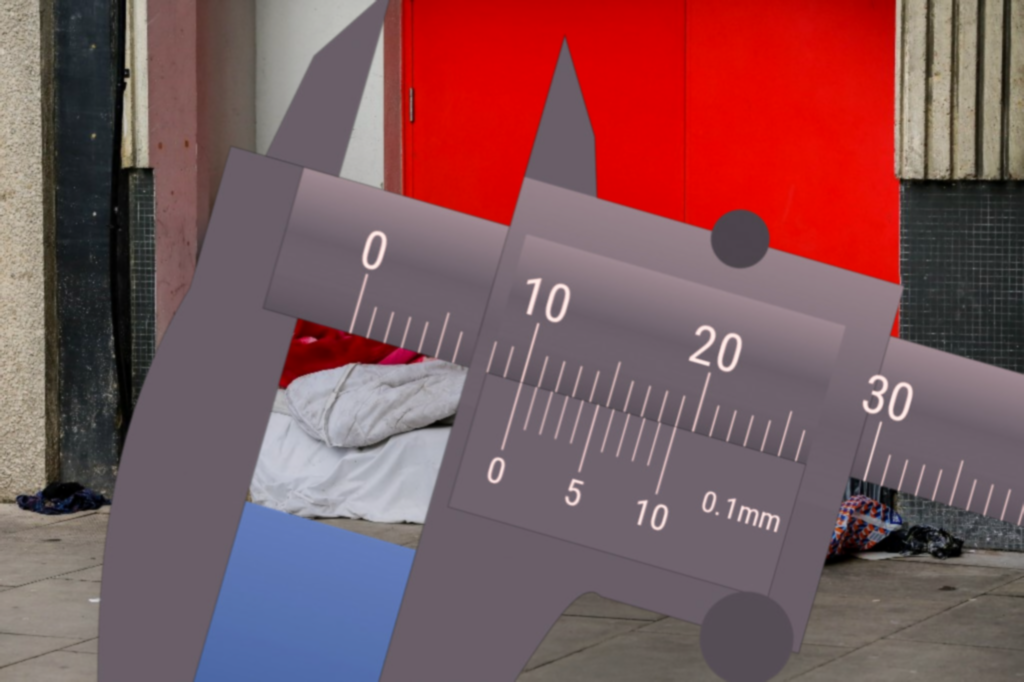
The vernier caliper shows 10.0 mm
